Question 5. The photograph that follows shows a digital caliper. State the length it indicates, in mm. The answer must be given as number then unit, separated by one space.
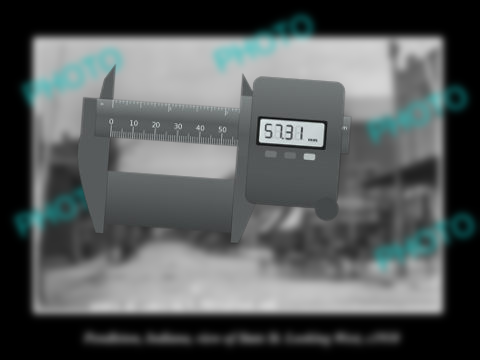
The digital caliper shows 57.31 mm
